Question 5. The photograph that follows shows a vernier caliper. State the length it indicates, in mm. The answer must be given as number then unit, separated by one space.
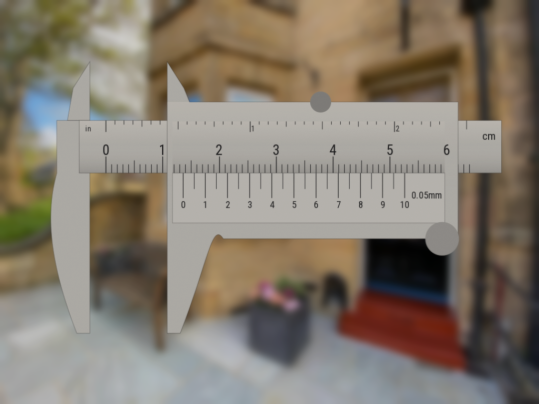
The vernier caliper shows 13.6 mm
